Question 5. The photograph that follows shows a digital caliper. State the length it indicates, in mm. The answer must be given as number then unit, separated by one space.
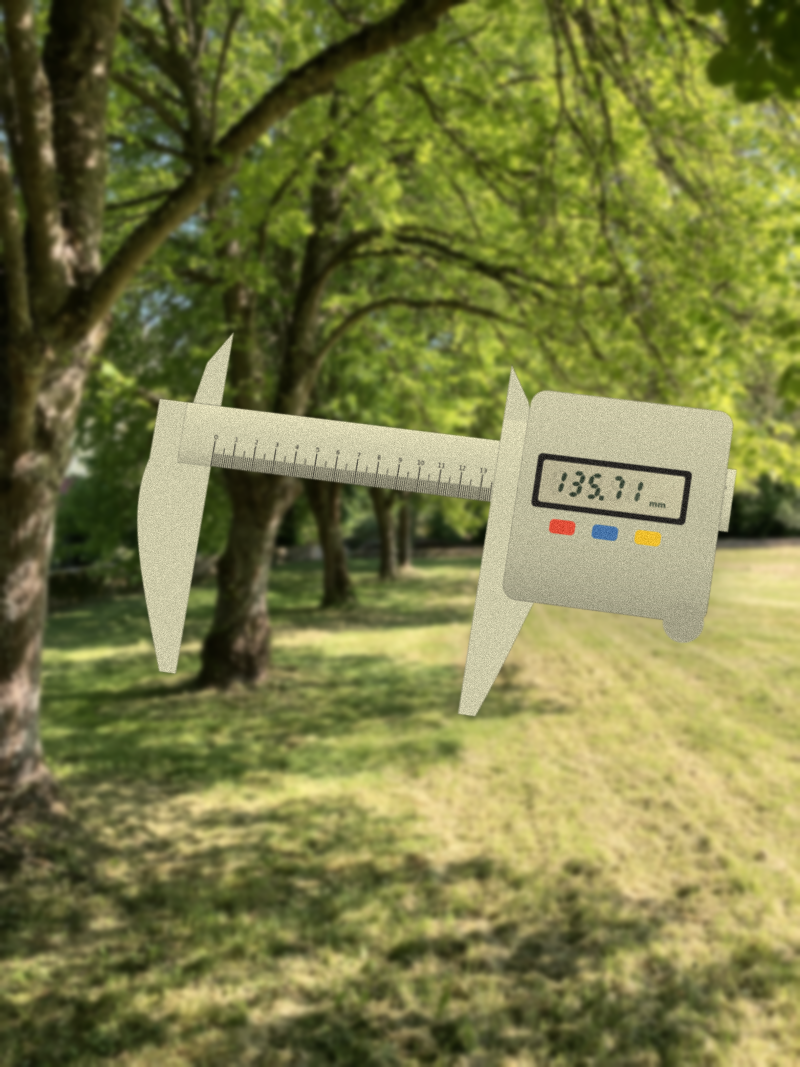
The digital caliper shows 135.71 mm
